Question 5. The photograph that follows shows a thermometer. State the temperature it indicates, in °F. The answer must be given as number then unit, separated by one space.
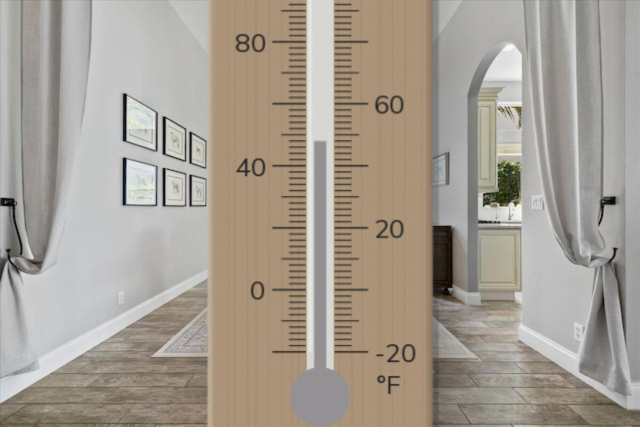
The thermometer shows 48 °F
